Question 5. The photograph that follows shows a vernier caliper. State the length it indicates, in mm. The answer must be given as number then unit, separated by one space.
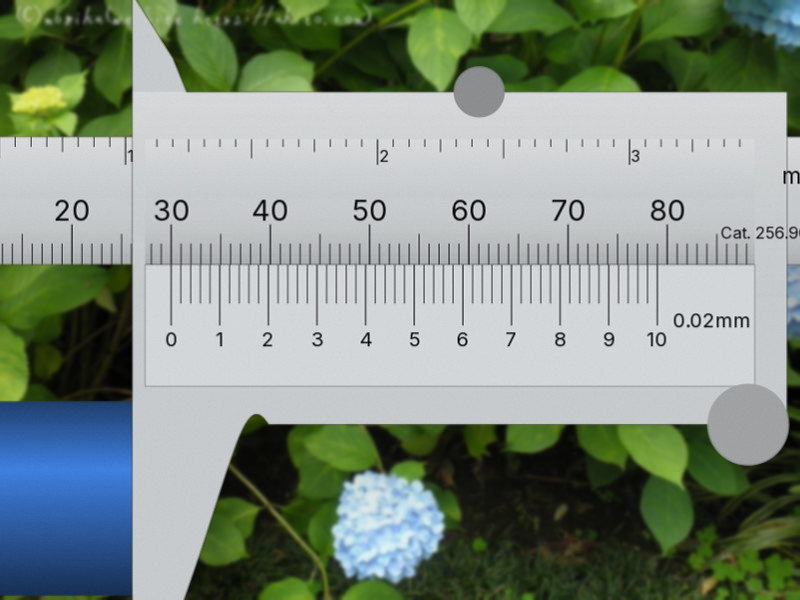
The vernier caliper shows 30.0 mm
